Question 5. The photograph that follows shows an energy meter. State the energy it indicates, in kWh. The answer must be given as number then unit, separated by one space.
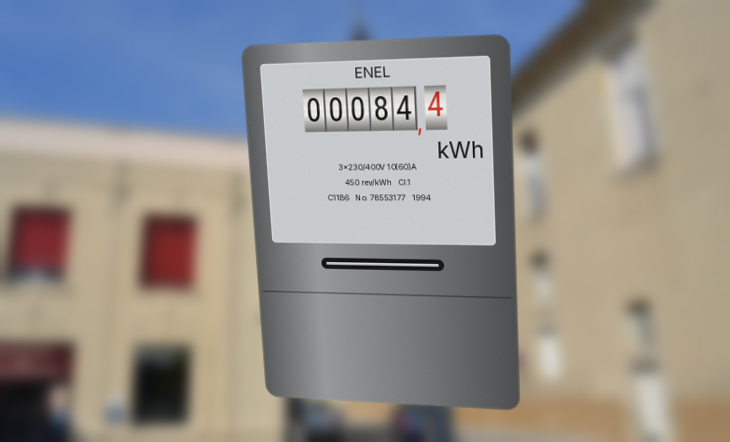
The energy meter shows 84.4 kWh
